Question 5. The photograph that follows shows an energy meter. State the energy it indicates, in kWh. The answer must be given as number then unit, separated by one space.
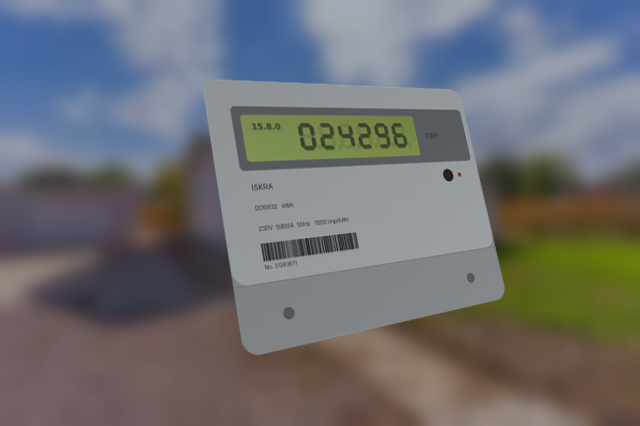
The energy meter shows 24296 kWh
